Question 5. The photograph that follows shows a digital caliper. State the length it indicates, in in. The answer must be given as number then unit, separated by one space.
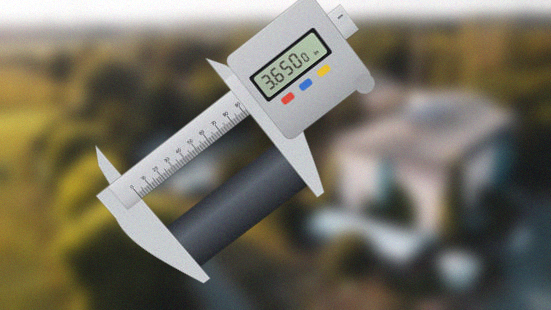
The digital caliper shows 3.6500 in
